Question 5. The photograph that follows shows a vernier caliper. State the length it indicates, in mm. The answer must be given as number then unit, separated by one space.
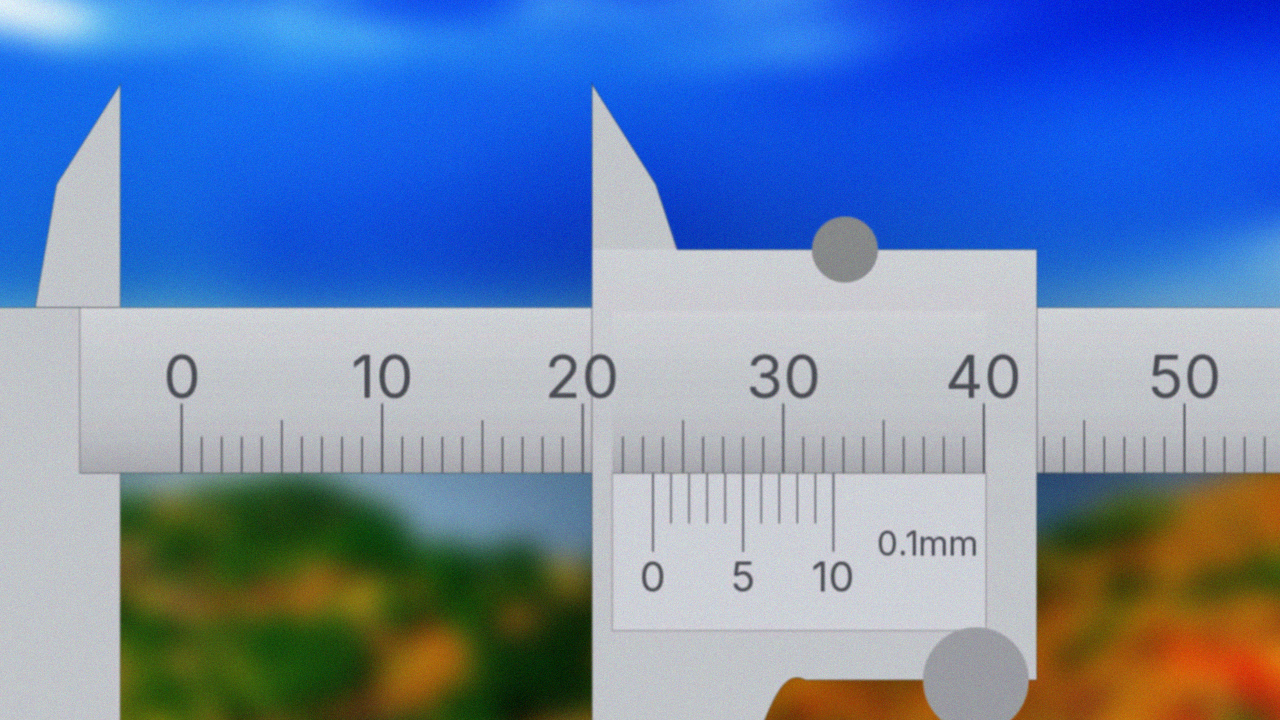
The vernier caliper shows 23.5 mm
